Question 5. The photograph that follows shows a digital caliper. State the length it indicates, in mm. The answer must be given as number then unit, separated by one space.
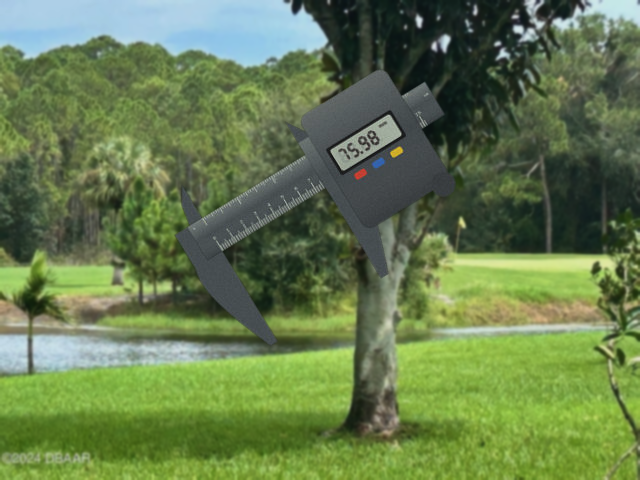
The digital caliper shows 75.98 mm
